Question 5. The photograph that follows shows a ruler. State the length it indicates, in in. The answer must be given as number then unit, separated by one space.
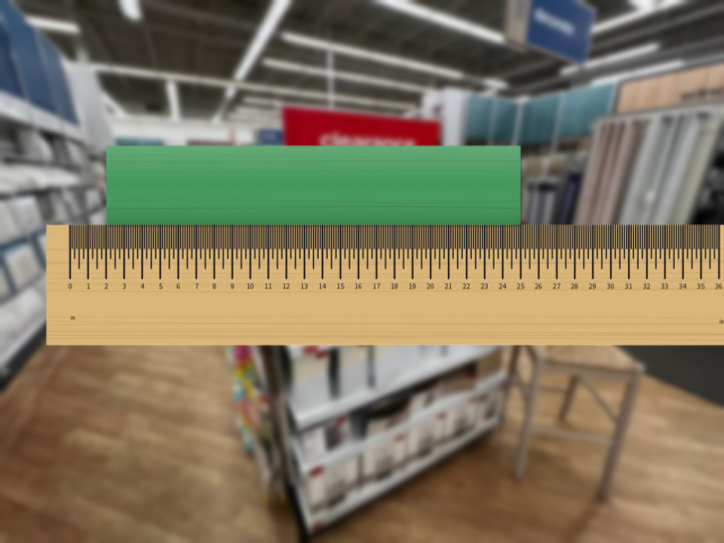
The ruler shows 23 in
